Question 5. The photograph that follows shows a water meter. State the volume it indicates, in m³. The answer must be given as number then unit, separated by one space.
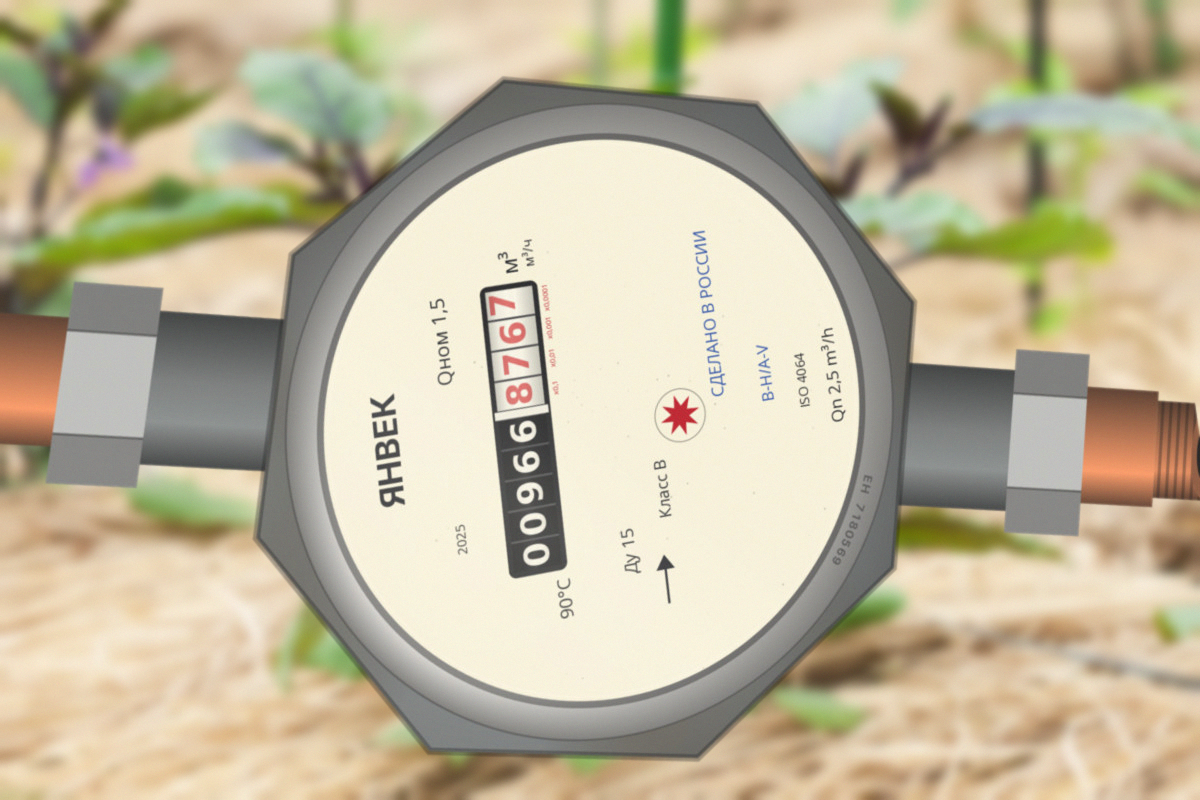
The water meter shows 966.8767 m³
